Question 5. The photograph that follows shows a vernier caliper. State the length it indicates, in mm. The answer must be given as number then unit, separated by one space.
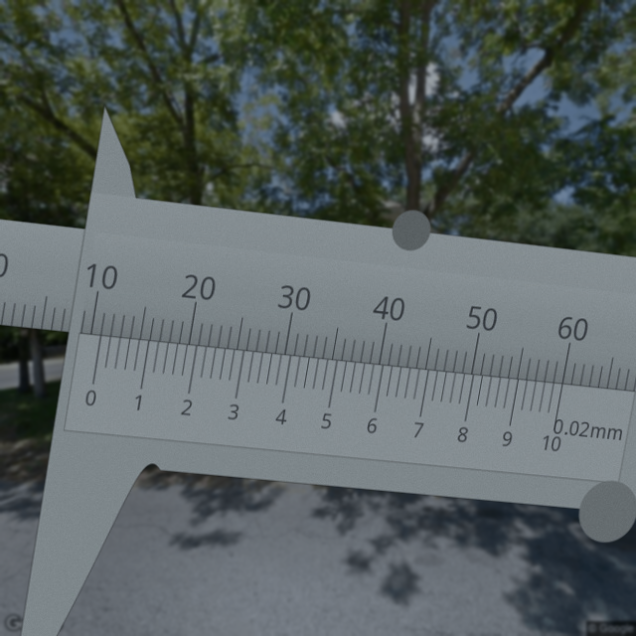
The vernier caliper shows 11.0 mm
